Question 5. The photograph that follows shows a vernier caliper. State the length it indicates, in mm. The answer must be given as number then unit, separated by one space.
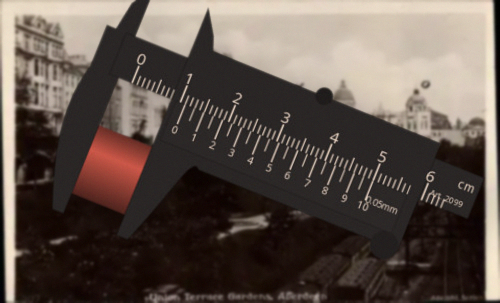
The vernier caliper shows 11.0 mm
